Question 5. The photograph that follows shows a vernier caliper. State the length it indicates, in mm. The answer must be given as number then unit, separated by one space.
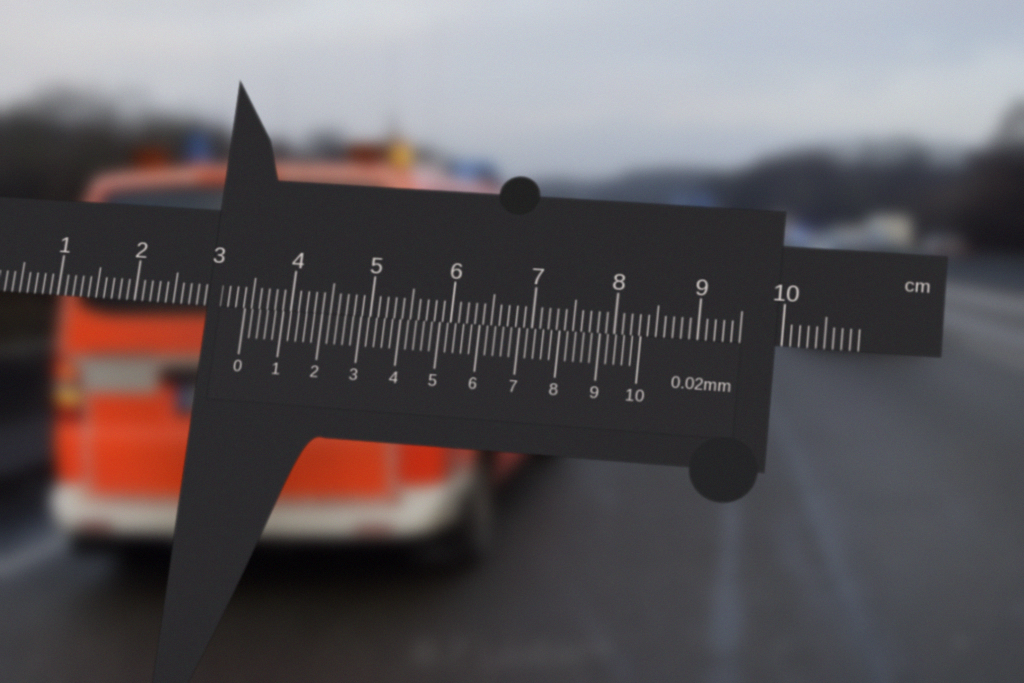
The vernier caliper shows 34.2 mm
